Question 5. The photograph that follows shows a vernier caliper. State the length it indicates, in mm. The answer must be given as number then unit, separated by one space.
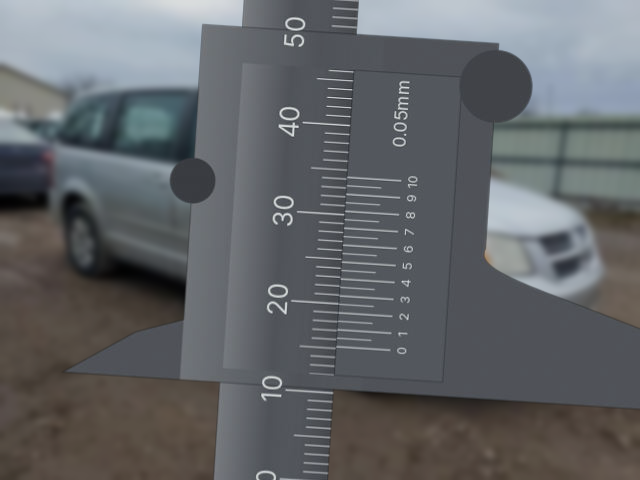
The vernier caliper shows 15.2 mm
